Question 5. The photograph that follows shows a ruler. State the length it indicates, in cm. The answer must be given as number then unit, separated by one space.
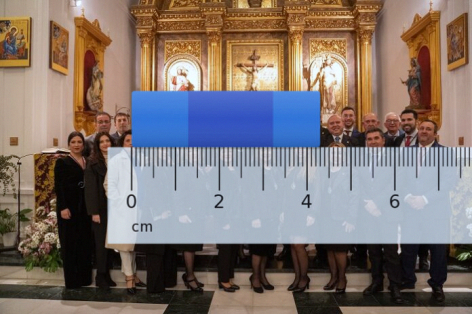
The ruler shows 4.3 cm
